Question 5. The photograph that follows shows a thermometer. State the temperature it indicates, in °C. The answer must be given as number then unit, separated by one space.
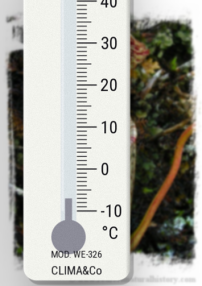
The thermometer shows -7 °C
